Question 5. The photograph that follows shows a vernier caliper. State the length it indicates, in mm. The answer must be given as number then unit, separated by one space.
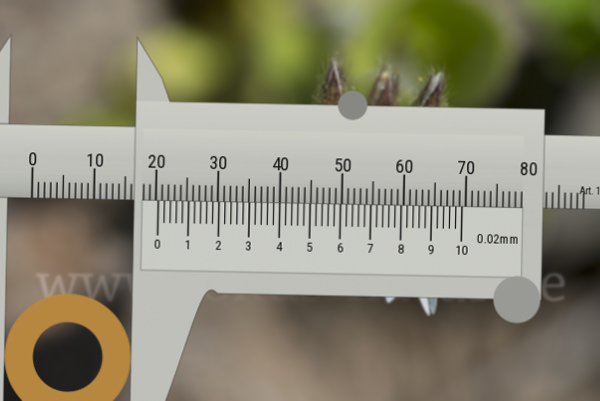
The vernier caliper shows 20.4 mm
